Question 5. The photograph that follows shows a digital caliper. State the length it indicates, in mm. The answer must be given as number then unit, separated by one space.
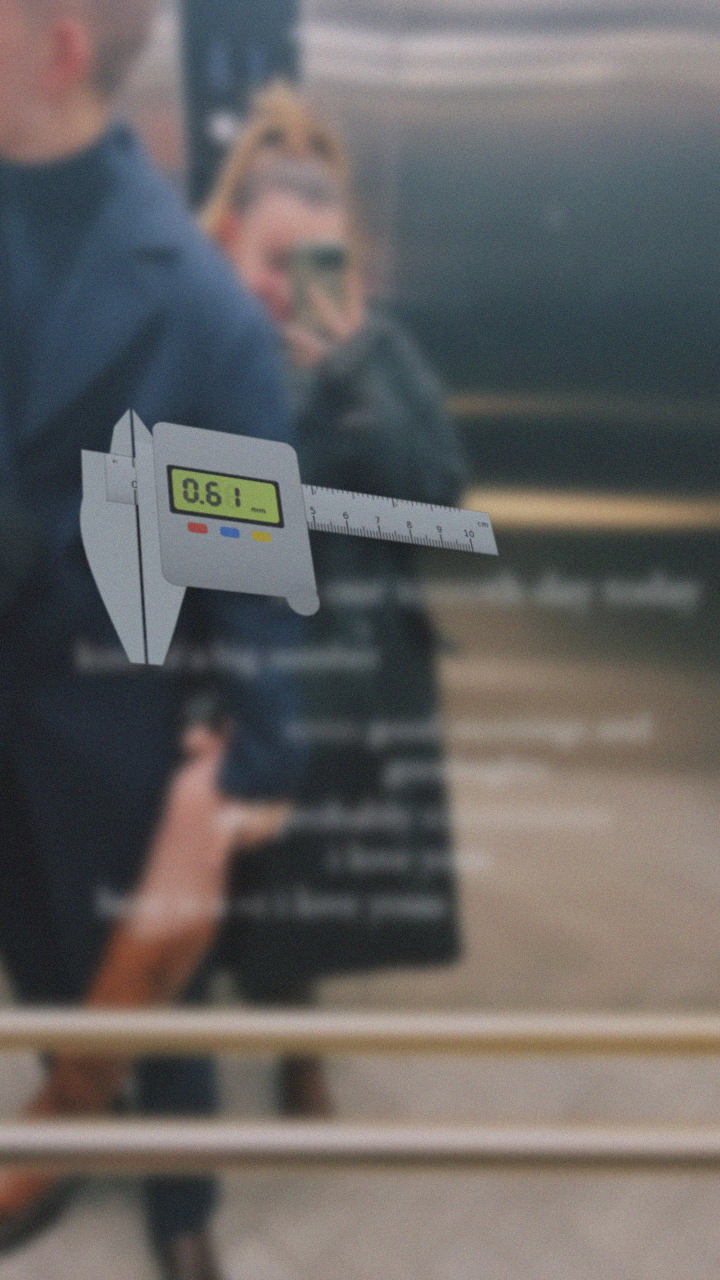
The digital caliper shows 0.61 mm
